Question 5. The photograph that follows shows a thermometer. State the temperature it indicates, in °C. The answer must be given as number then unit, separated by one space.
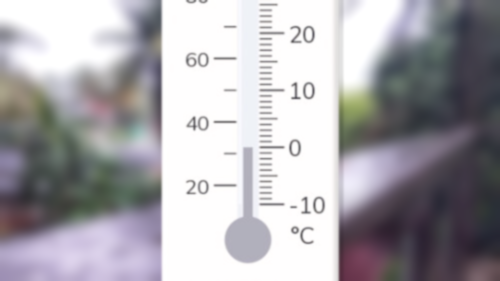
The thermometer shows 0 °C
